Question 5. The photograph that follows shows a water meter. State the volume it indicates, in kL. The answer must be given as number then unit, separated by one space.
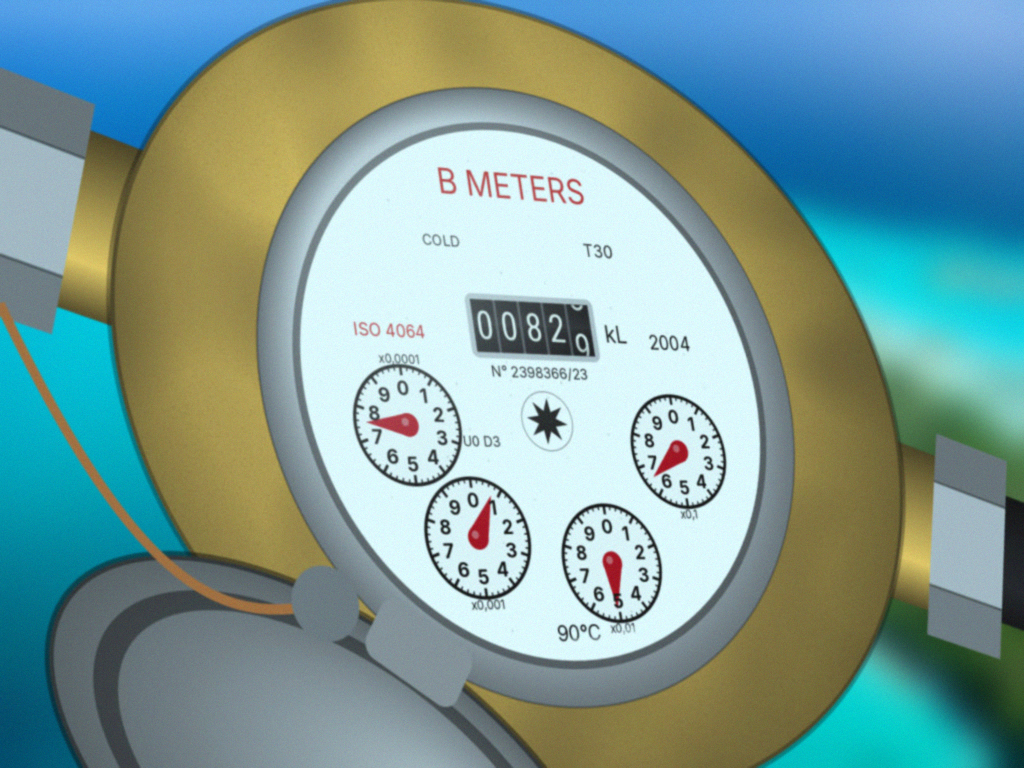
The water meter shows 828.6507 kL
